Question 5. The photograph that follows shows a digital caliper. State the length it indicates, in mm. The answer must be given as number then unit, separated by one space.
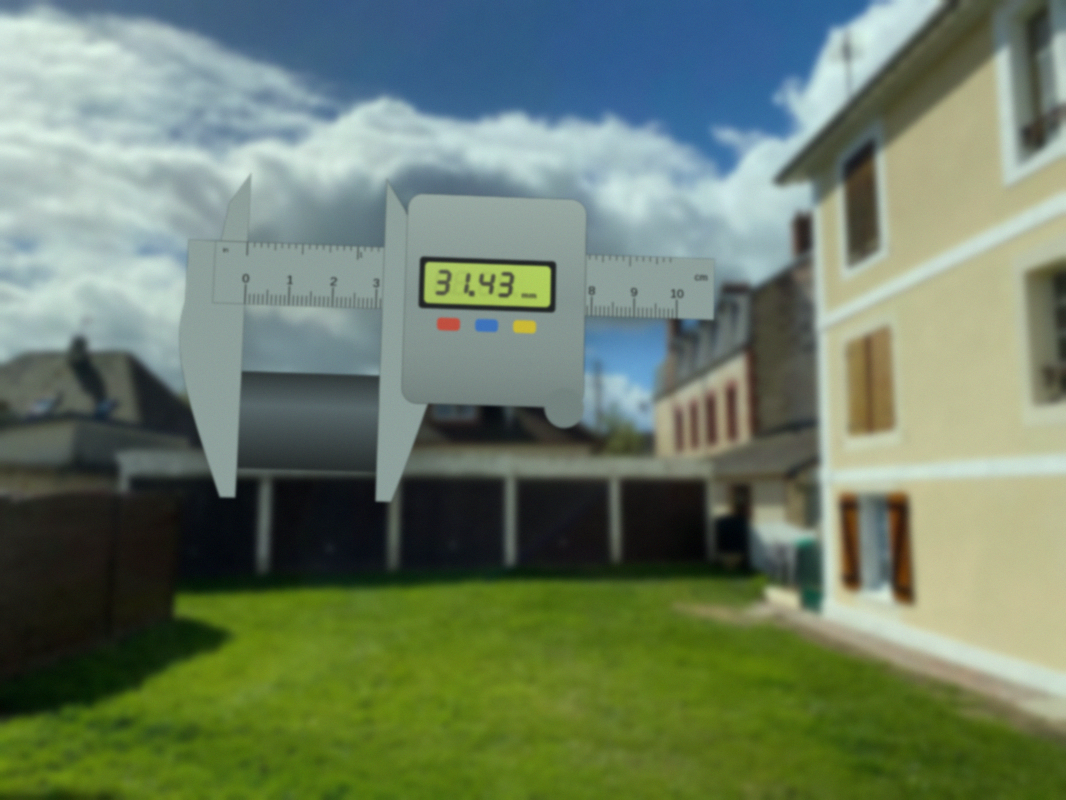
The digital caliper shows 31.43 mm
